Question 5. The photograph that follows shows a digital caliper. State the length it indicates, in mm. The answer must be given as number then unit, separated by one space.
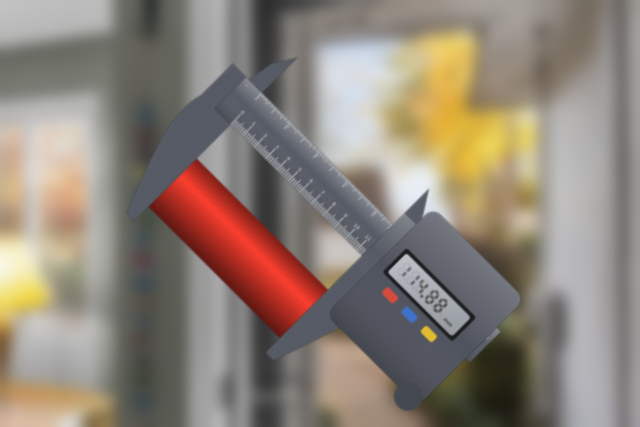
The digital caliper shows 114.88 mm
